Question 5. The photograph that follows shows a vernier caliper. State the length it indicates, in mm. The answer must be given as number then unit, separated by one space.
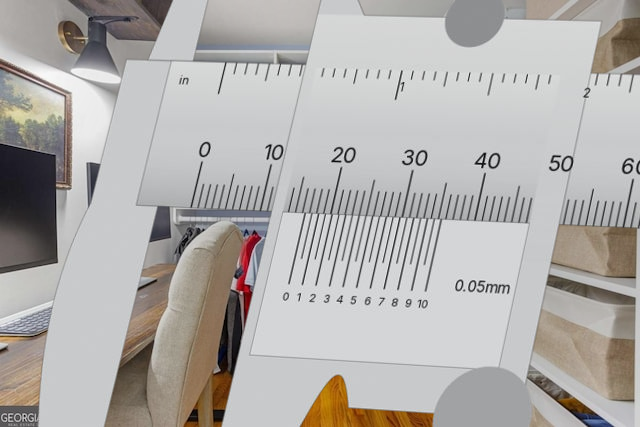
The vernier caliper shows 16.4 mm
